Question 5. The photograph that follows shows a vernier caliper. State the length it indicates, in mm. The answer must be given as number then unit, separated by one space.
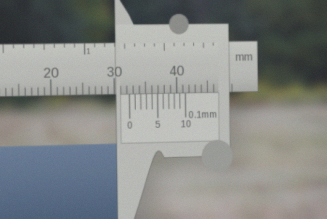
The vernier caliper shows 32.4 mm
